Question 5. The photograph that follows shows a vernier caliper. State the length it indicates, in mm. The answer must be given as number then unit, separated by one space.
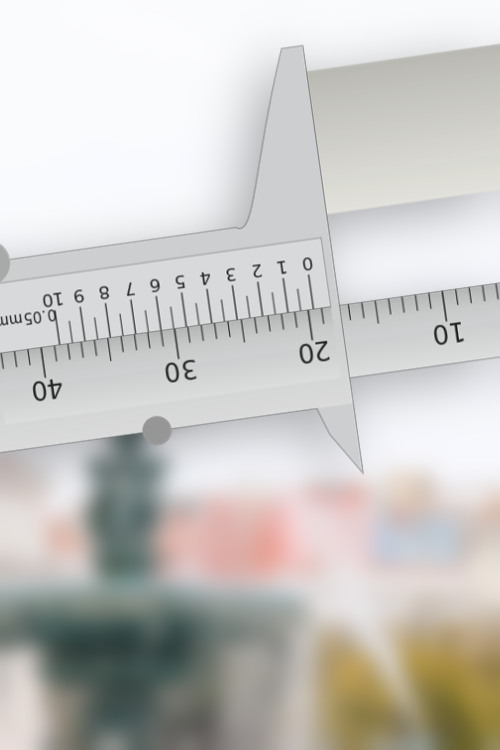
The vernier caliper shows 19.6 mm
